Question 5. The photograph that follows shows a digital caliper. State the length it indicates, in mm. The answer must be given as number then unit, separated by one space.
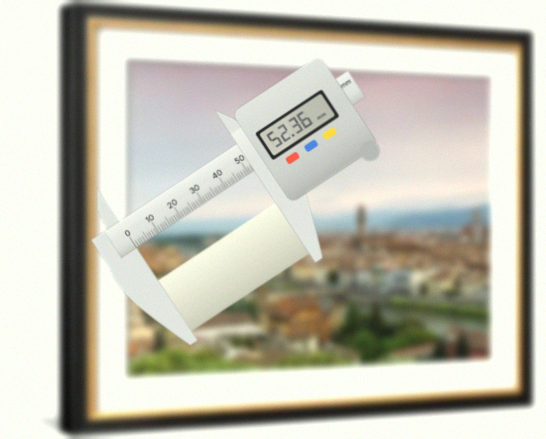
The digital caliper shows 52.36 mm
